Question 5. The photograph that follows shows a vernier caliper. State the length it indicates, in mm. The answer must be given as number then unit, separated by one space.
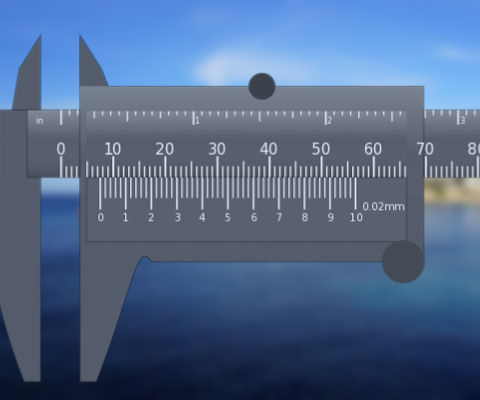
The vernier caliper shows 7.5 mm
